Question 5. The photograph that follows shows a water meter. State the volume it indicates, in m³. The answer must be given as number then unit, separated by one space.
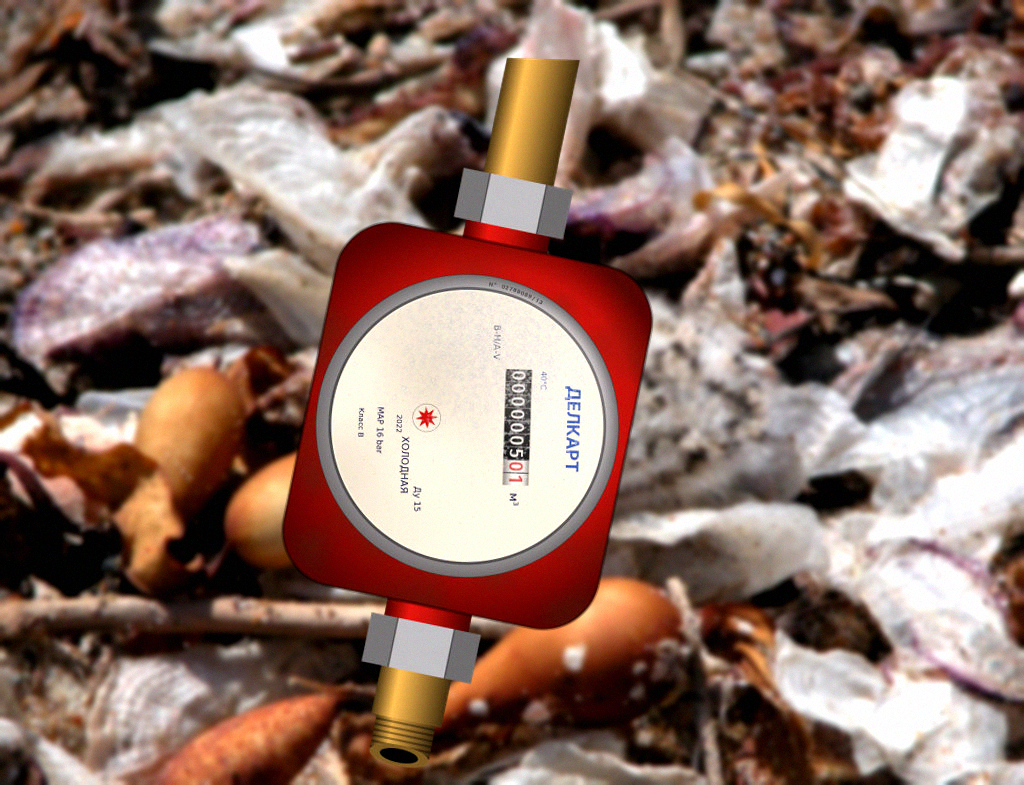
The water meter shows 5.01 m³
